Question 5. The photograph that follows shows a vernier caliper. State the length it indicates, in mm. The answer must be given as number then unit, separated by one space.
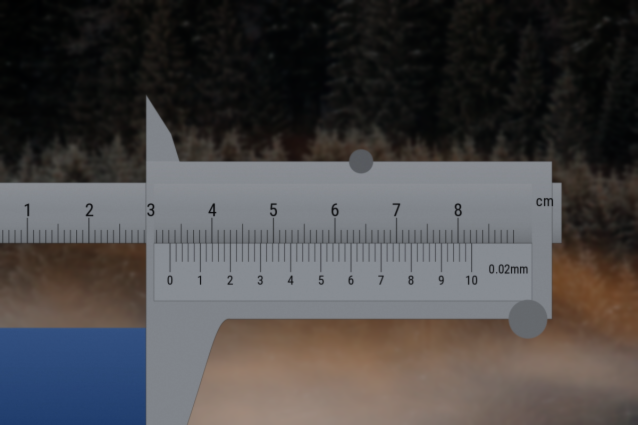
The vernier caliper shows 33.2 mm
